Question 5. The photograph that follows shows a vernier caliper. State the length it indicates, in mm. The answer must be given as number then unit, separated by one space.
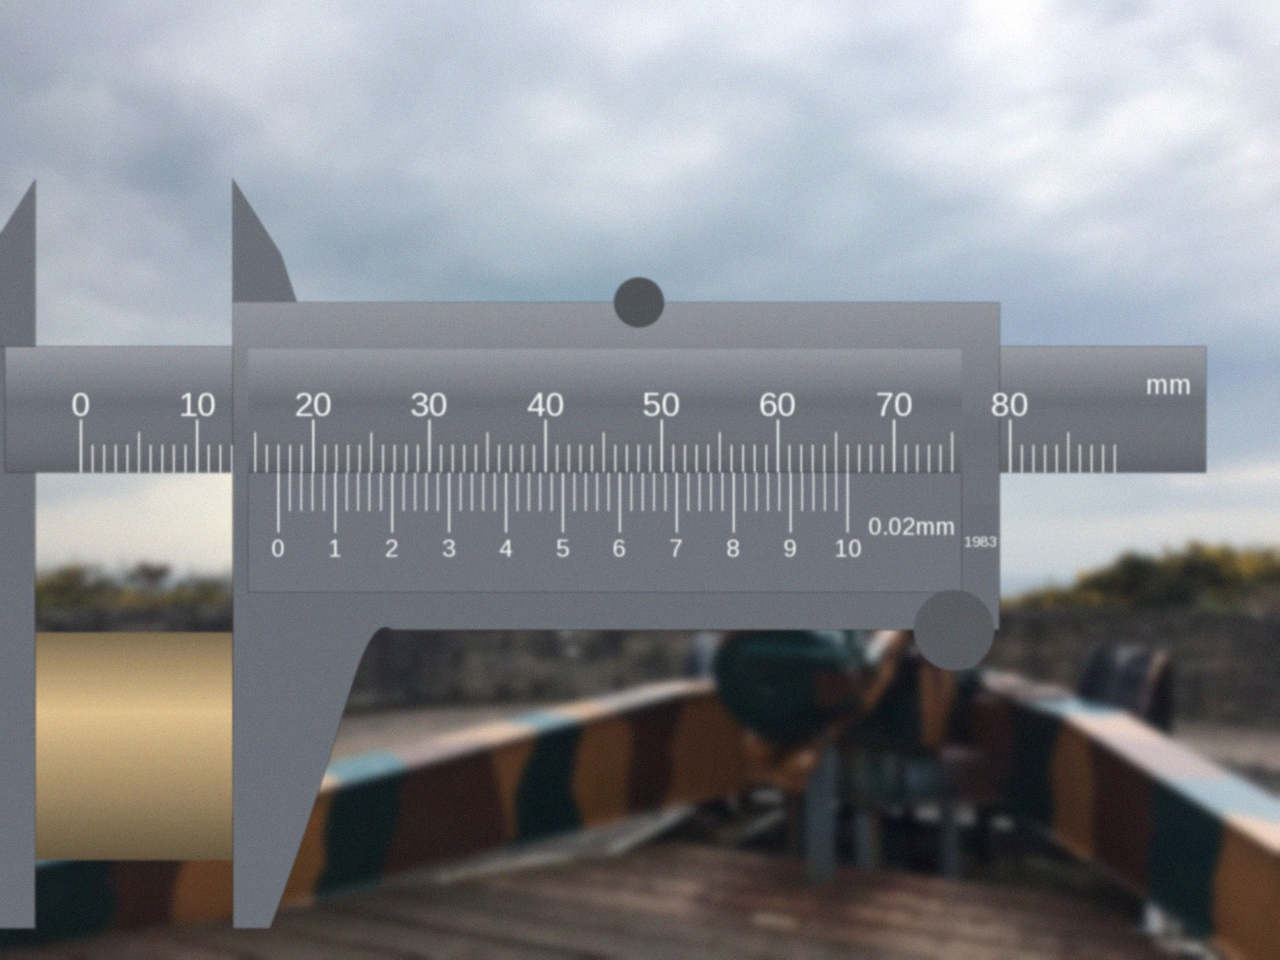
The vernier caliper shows 17.0 mm
